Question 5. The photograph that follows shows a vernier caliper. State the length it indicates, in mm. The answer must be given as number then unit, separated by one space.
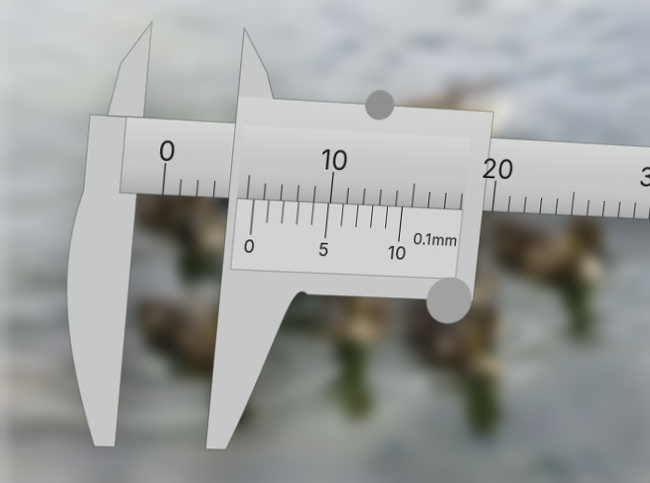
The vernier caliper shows 5.4 mm
